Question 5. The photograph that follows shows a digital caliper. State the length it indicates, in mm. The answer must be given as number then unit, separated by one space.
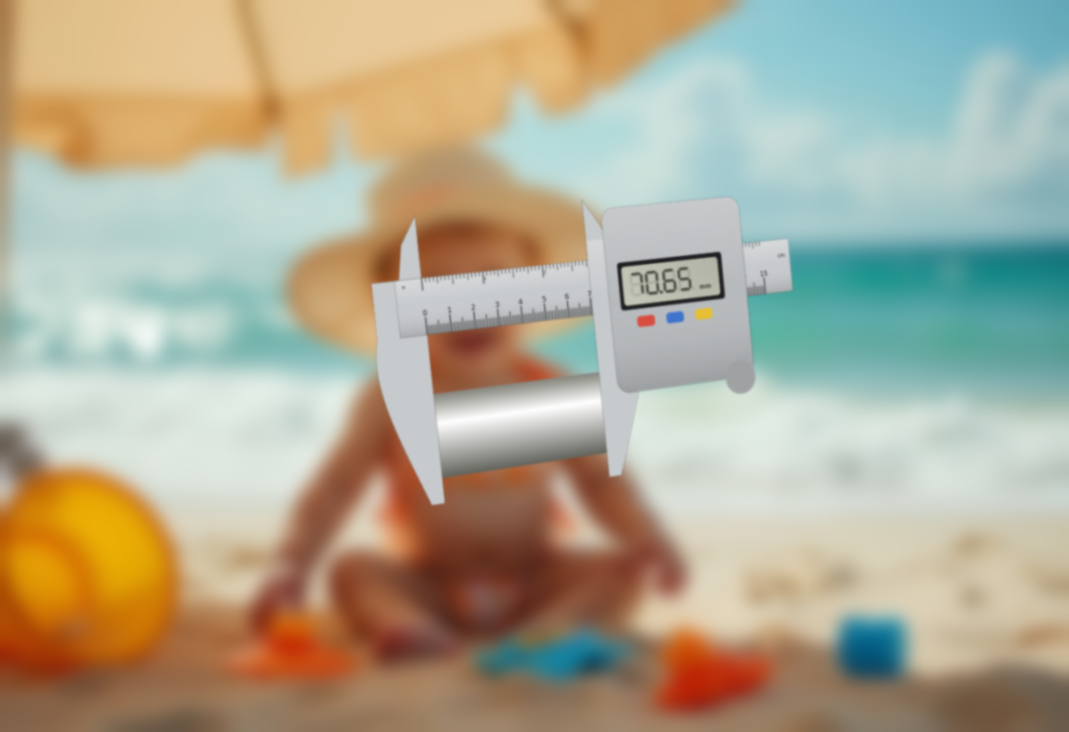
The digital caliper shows 70.65 mm
